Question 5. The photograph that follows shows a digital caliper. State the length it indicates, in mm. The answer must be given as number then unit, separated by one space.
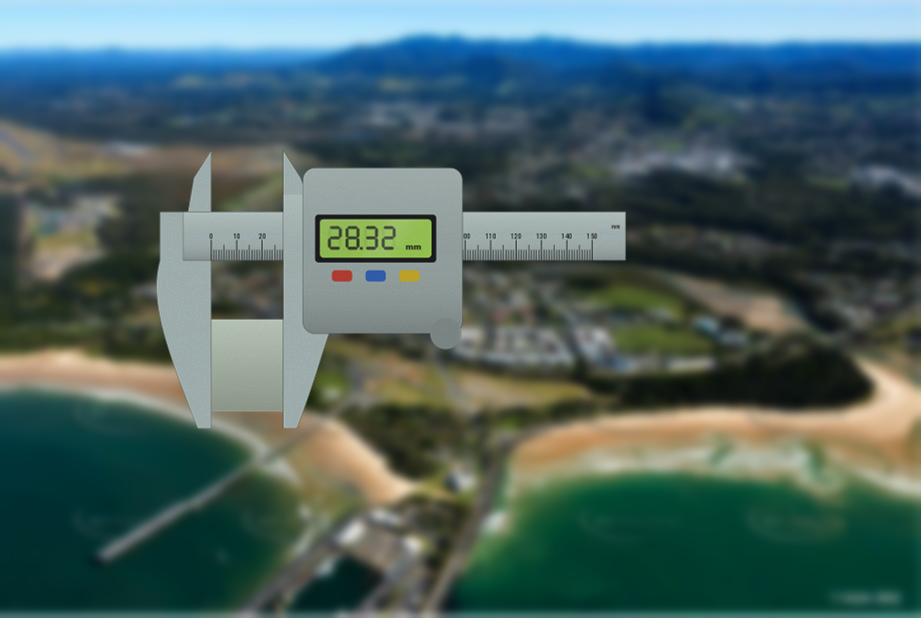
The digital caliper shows 28.32 mm
